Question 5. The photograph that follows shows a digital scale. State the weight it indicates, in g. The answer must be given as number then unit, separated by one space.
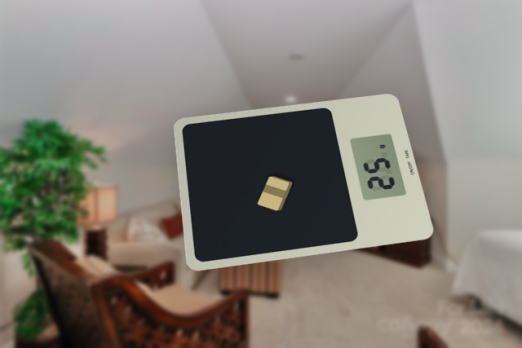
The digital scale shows 25 g
